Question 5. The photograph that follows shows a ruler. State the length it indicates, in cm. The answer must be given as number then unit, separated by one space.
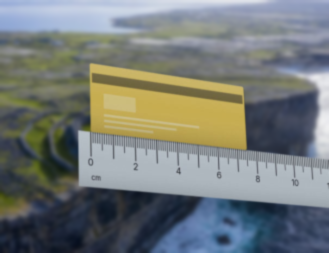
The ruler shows 7.5 cm
